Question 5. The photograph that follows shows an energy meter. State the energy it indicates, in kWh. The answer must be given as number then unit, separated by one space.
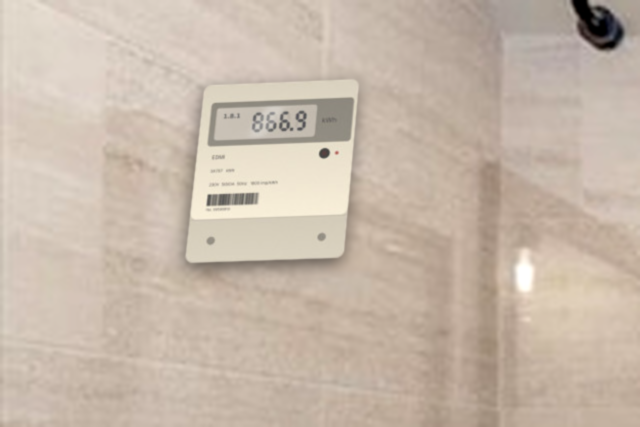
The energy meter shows 866.9 kWh
